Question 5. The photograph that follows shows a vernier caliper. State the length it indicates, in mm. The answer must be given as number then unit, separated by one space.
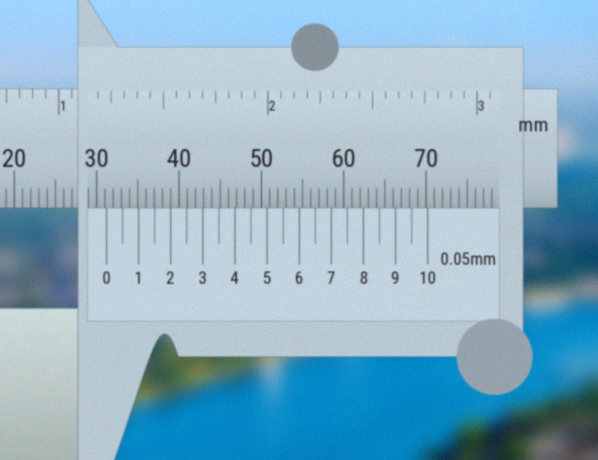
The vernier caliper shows 31.2 mm
